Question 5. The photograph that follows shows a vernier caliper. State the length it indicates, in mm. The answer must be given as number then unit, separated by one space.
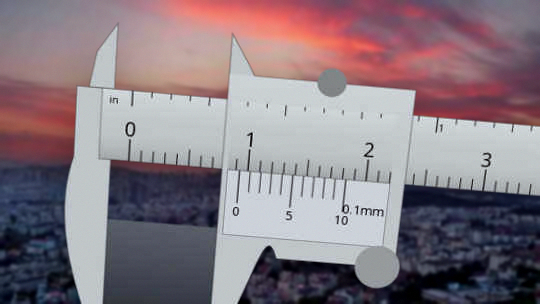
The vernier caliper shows 9.3 mm
